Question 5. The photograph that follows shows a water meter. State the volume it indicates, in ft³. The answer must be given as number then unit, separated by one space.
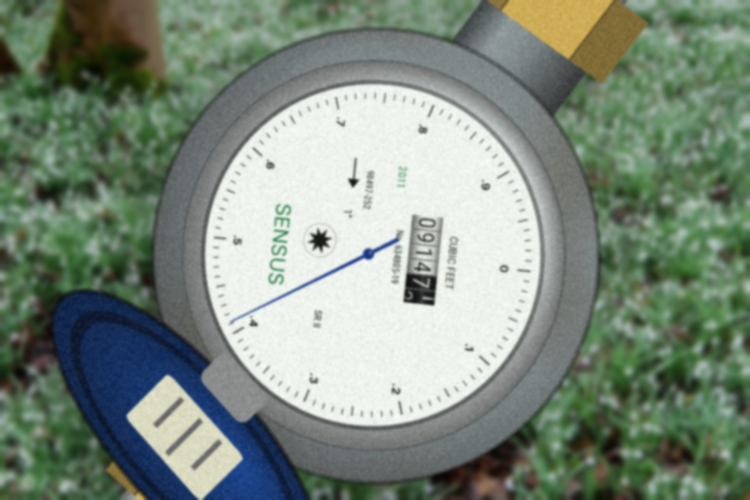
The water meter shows 91471.41 ft³
